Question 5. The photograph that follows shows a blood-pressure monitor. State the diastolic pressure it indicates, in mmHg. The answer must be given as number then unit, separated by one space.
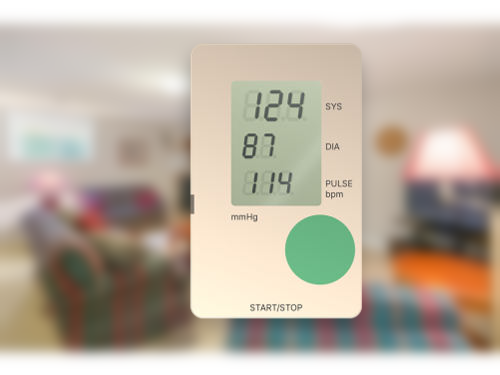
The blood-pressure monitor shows 87 mmHg
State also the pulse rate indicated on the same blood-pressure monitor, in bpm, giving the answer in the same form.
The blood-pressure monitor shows 114 bpm
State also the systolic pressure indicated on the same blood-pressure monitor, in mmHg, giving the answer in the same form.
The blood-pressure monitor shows 124 mmHg
